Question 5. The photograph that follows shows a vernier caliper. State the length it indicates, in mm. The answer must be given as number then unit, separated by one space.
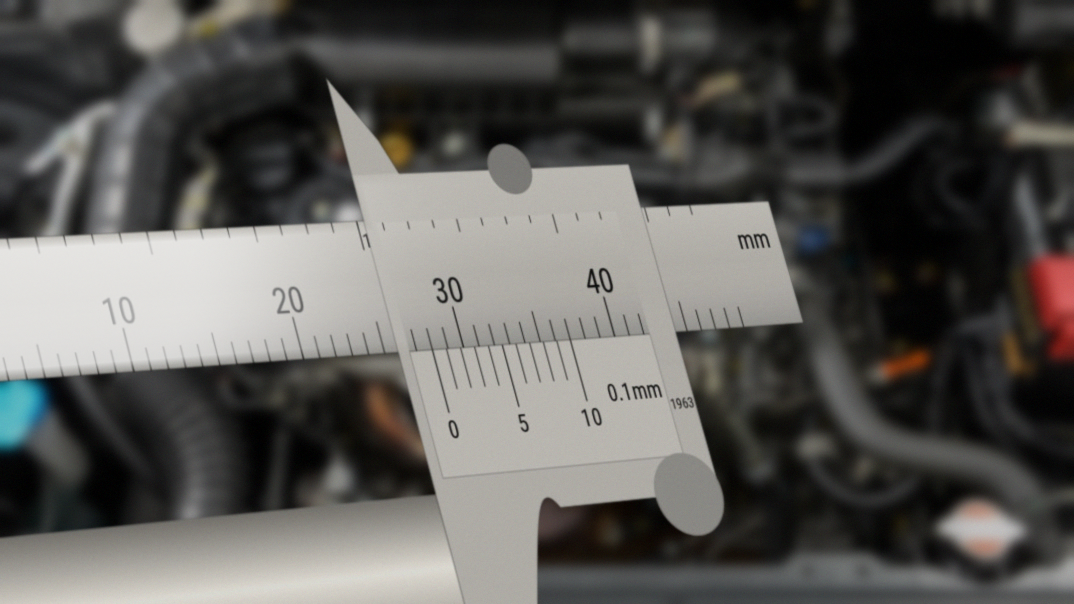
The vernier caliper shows 28.0 mm
